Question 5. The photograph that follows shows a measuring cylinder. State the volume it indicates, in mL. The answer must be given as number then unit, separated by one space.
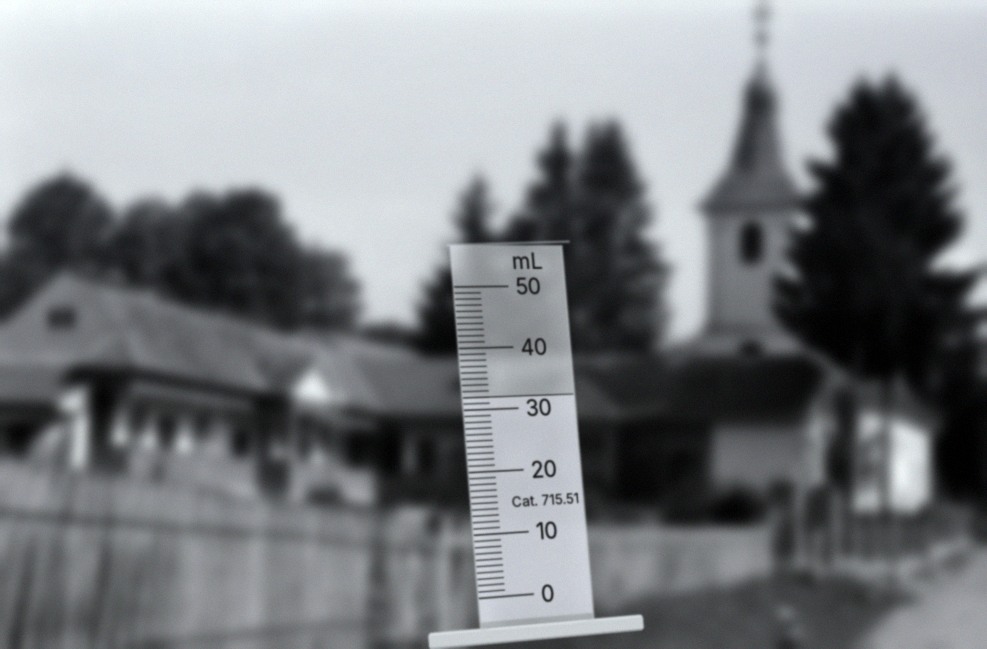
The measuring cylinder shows 32 mL
